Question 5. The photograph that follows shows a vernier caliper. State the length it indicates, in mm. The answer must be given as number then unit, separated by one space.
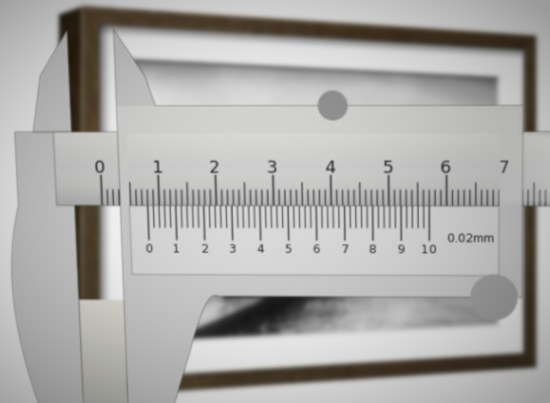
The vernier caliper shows 8.0 mm
